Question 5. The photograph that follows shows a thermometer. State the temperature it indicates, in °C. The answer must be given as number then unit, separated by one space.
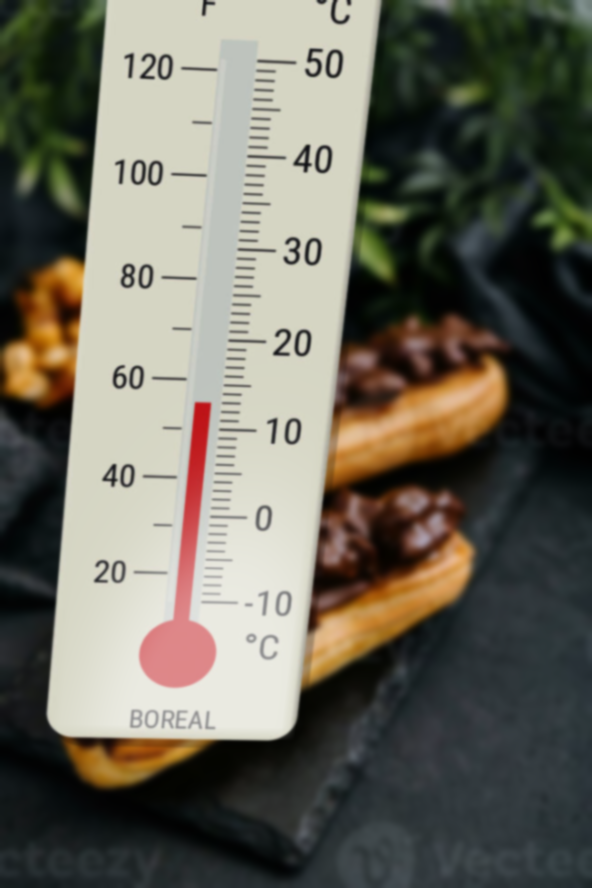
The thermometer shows 13 °C
